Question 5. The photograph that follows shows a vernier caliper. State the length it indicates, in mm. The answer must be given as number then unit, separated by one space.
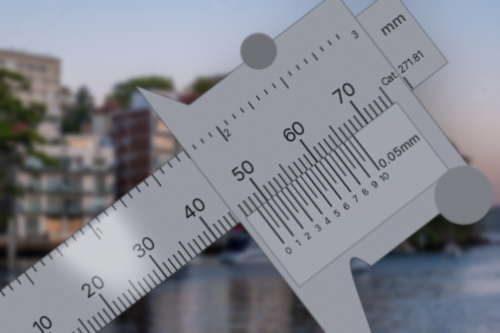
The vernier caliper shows 48.0 mm
